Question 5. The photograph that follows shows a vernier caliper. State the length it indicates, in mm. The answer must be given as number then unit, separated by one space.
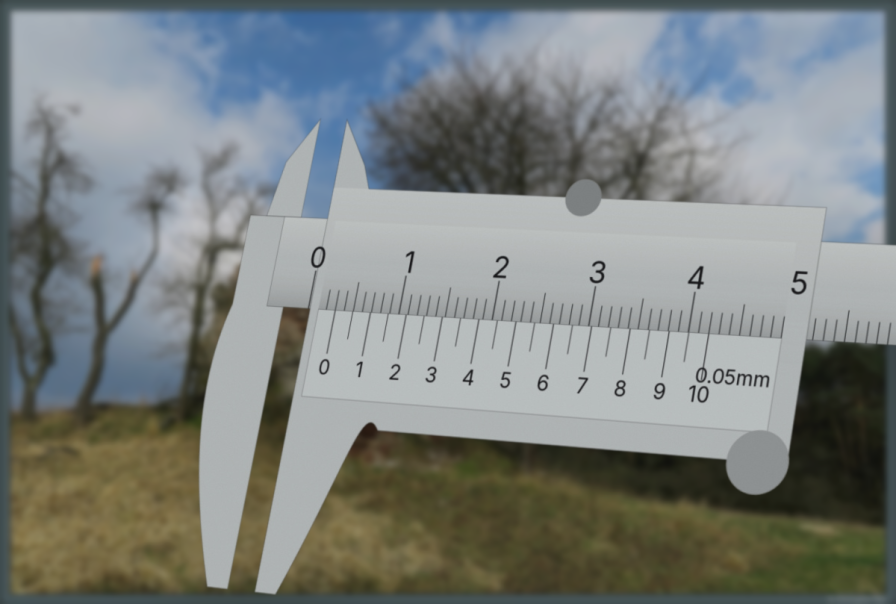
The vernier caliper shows 3.0 mm
